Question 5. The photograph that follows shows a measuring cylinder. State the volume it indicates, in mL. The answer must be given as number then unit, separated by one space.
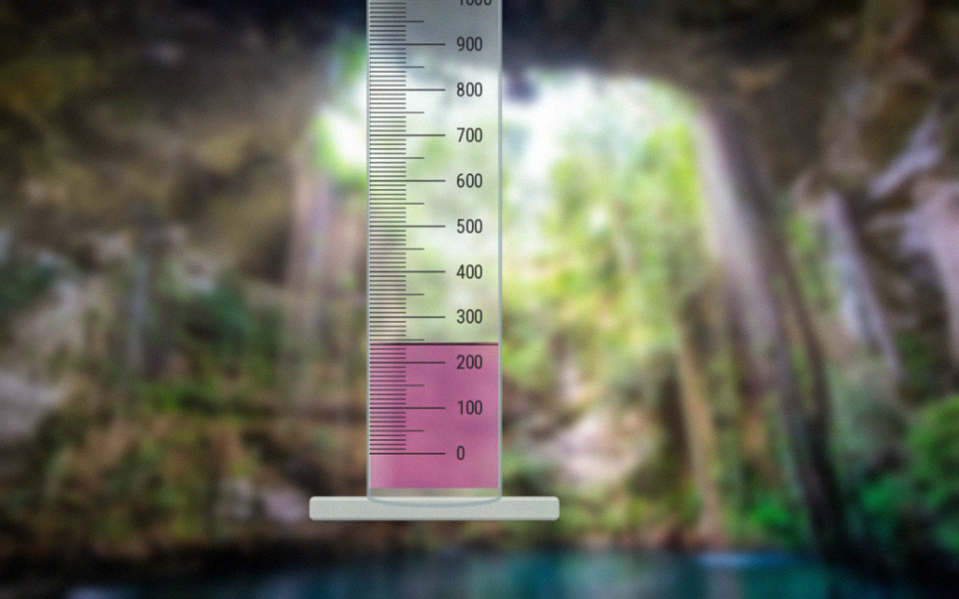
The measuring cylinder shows 240 mL
